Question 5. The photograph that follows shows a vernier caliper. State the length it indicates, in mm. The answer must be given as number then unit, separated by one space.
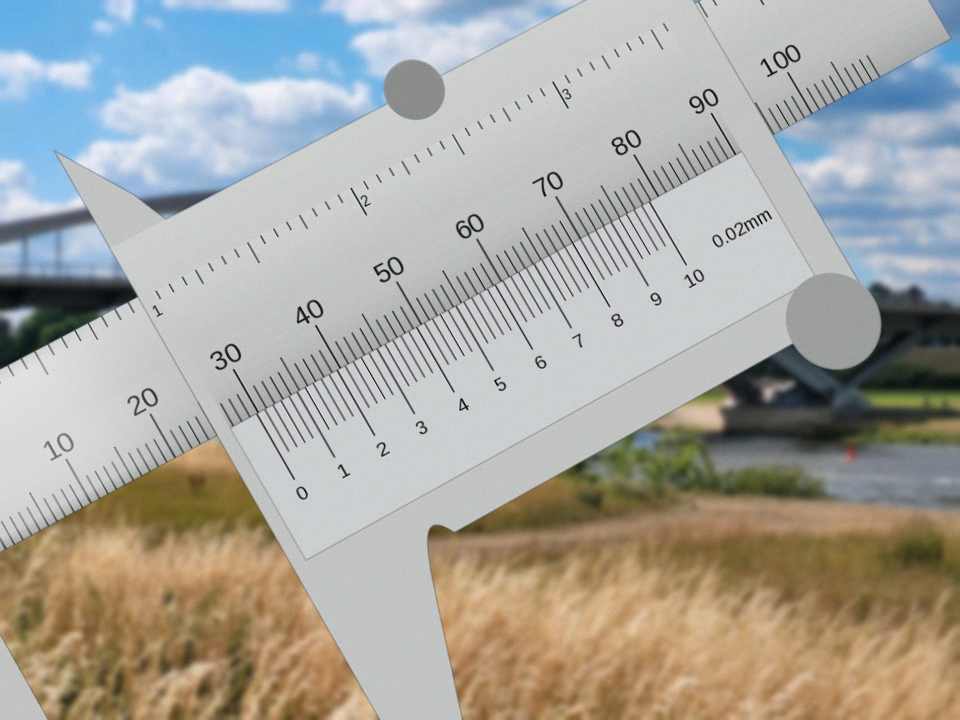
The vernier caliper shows 29.8 mm
